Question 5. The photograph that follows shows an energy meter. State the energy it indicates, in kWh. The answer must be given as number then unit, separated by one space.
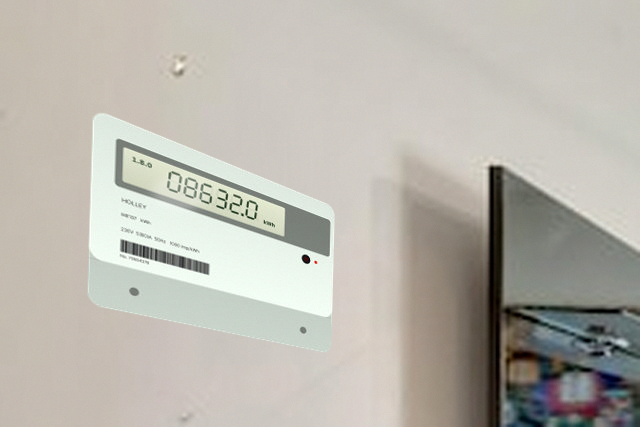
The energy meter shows 8632.0 kWh
